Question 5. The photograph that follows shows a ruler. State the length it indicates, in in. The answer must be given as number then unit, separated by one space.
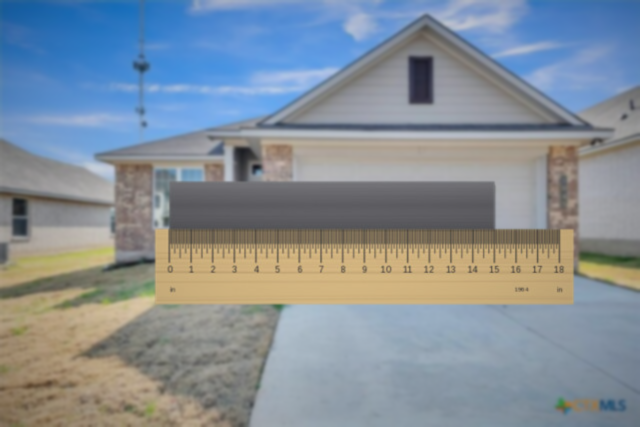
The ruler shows 15 in
